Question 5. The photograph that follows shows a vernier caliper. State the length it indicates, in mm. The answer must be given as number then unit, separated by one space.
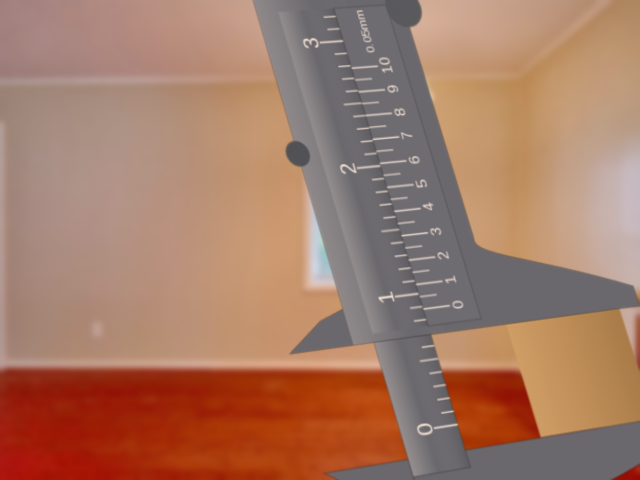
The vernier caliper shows 8.8 mm
